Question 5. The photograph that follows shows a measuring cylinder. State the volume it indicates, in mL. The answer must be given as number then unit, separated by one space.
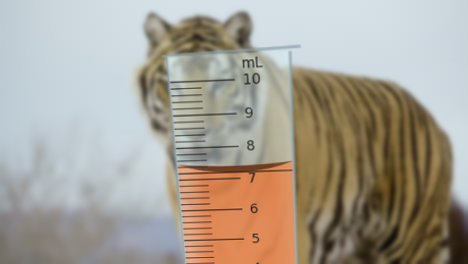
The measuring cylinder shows 7.2 mL
